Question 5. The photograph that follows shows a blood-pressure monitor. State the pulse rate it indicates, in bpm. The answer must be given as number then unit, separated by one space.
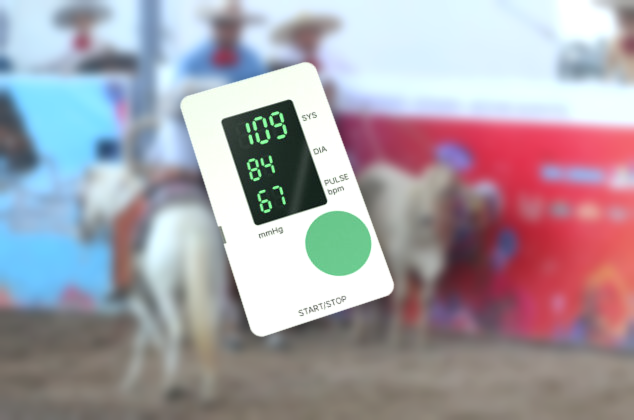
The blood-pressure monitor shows 67 bpm
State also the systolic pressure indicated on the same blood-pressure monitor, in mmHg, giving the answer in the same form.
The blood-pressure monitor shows 109 mmHg
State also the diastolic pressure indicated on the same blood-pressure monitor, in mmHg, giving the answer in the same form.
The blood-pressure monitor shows 84 mmHg
